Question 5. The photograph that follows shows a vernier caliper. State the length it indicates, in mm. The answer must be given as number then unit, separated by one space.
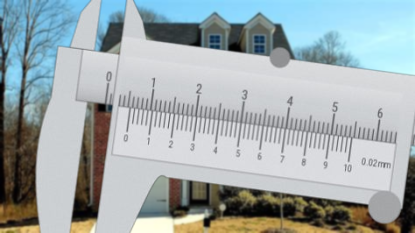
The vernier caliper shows 5.5 mm
